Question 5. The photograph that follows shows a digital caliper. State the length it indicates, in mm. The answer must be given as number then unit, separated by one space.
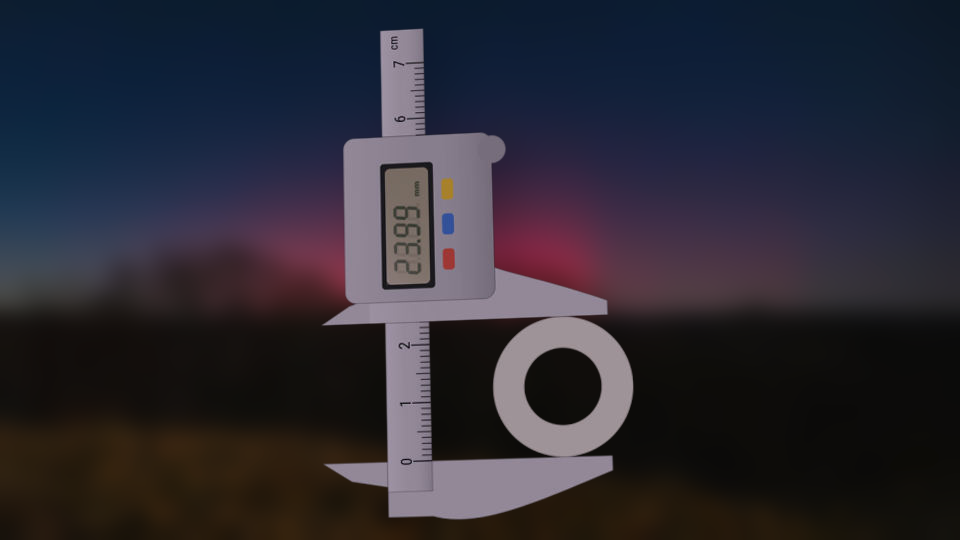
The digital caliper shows 23.99 mm
